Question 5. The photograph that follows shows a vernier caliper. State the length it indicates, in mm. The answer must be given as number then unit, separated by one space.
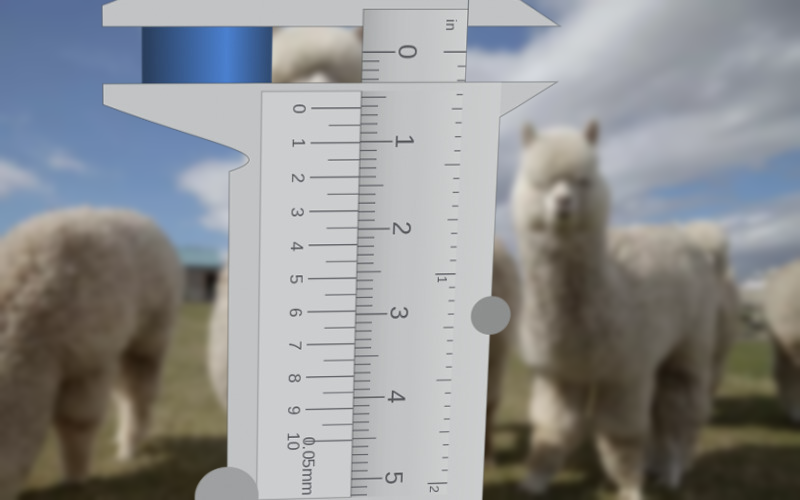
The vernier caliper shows 6.2 mm
